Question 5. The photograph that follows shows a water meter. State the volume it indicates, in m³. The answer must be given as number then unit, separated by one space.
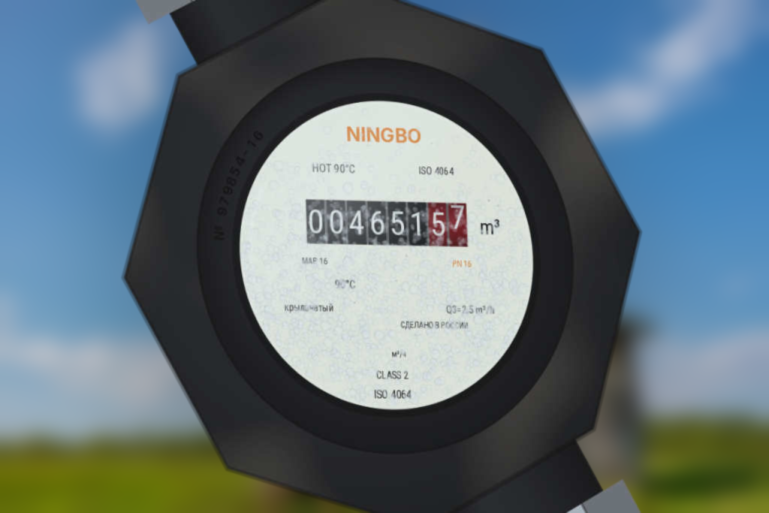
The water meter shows 4651.57 m³
